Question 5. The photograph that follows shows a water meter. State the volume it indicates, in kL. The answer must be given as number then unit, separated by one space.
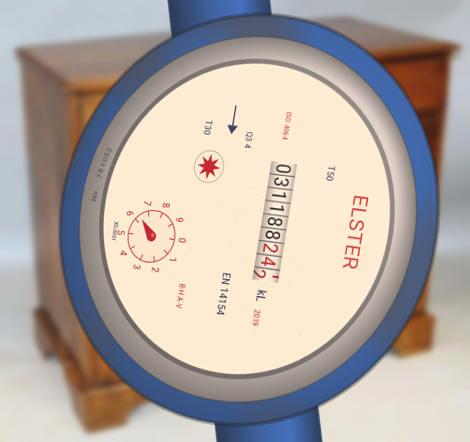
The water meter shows 31188.2416 kL
